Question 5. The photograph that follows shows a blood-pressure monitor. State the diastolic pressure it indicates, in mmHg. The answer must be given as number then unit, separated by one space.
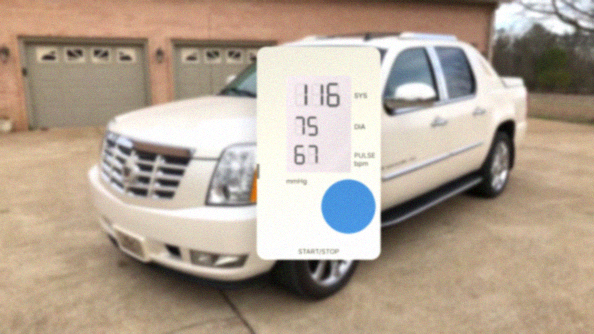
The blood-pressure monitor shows 75 mmHg
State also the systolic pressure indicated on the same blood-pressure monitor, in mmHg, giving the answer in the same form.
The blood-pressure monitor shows 116 mmHg
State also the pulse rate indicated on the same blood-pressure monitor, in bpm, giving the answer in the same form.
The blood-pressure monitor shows 67 bpm
